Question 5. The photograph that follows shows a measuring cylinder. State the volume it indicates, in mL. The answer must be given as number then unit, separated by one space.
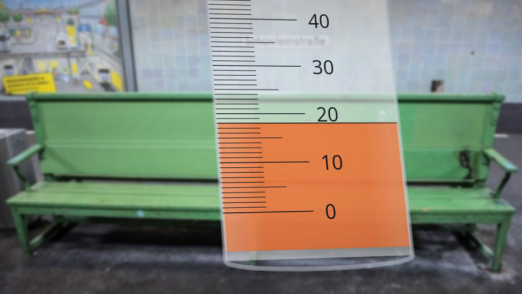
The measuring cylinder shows 18 mL
